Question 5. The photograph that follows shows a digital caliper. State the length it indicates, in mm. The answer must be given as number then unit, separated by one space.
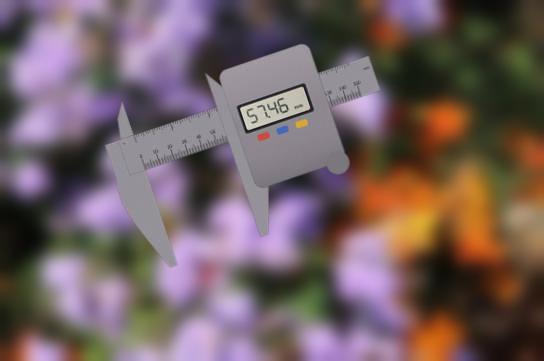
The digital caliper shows 57.46 mm
